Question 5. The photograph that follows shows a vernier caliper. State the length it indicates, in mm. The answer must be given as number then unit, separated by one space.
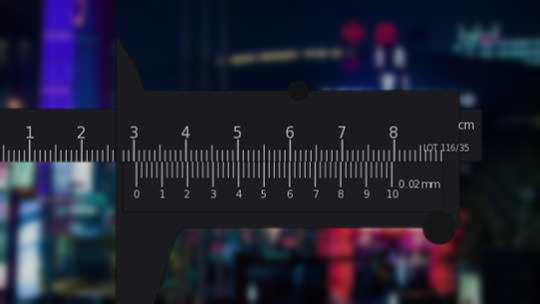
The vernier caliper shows 30.5 mm
